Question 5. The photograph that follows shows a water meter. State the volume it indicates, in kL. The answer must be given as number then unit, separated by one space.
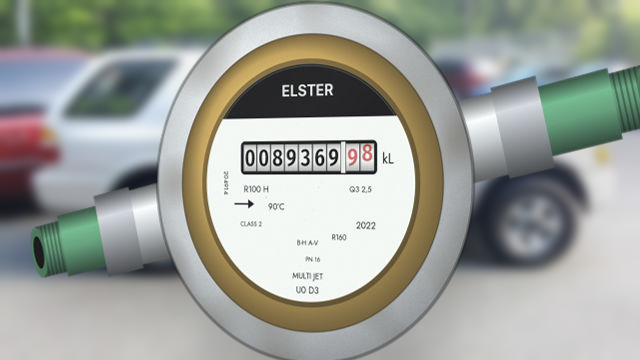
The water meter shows 89369.98 kL
